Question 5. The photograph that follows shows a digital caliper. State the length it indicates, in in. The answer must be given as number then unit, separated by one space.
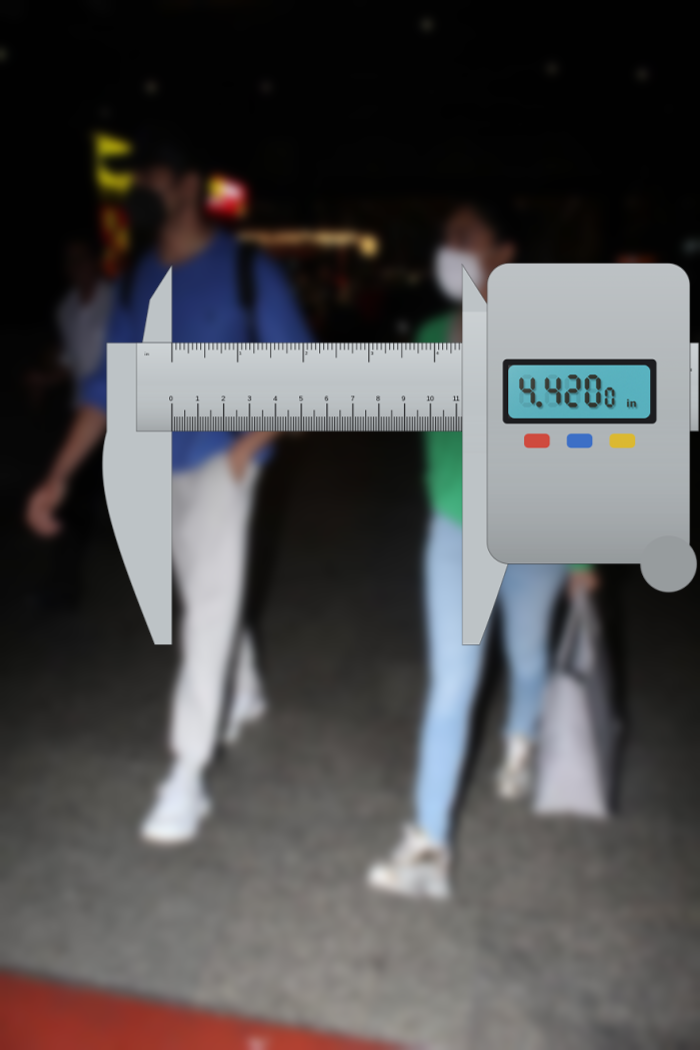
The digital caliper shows 4.4200 in
